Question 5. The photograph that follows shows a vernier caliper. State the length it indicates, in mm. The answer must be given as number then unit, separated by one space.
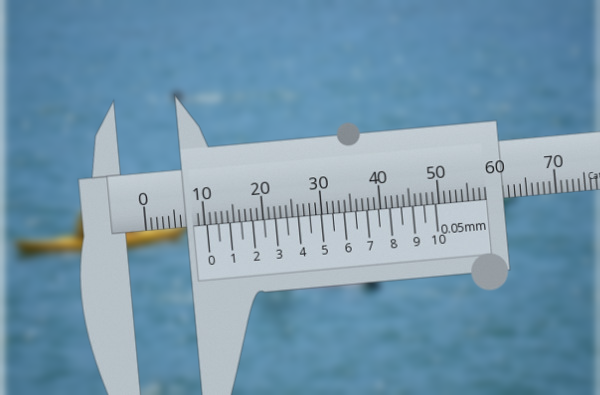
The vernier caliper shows 10.4 mm
